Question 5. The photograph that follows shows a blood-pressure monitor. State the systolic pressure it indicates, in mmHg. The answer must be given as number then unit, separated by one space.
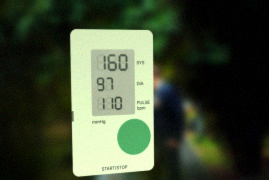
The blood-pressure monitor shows 160 mmHg
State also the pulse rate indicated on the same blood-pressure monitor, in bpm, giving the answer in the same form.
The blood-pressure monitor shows 110 bpm
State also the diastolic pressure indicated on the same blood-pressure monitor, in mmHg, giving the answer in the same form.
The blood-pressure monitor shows 97 mmHg
